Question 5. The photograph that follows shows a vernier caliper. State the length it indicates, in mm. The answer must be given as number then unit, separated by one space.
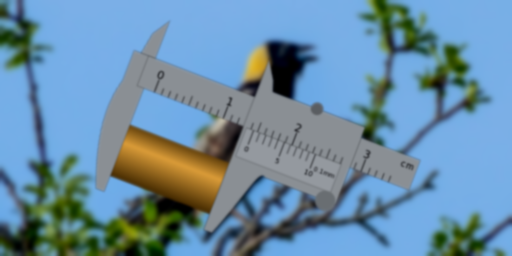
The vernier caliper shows 14.4 mm
